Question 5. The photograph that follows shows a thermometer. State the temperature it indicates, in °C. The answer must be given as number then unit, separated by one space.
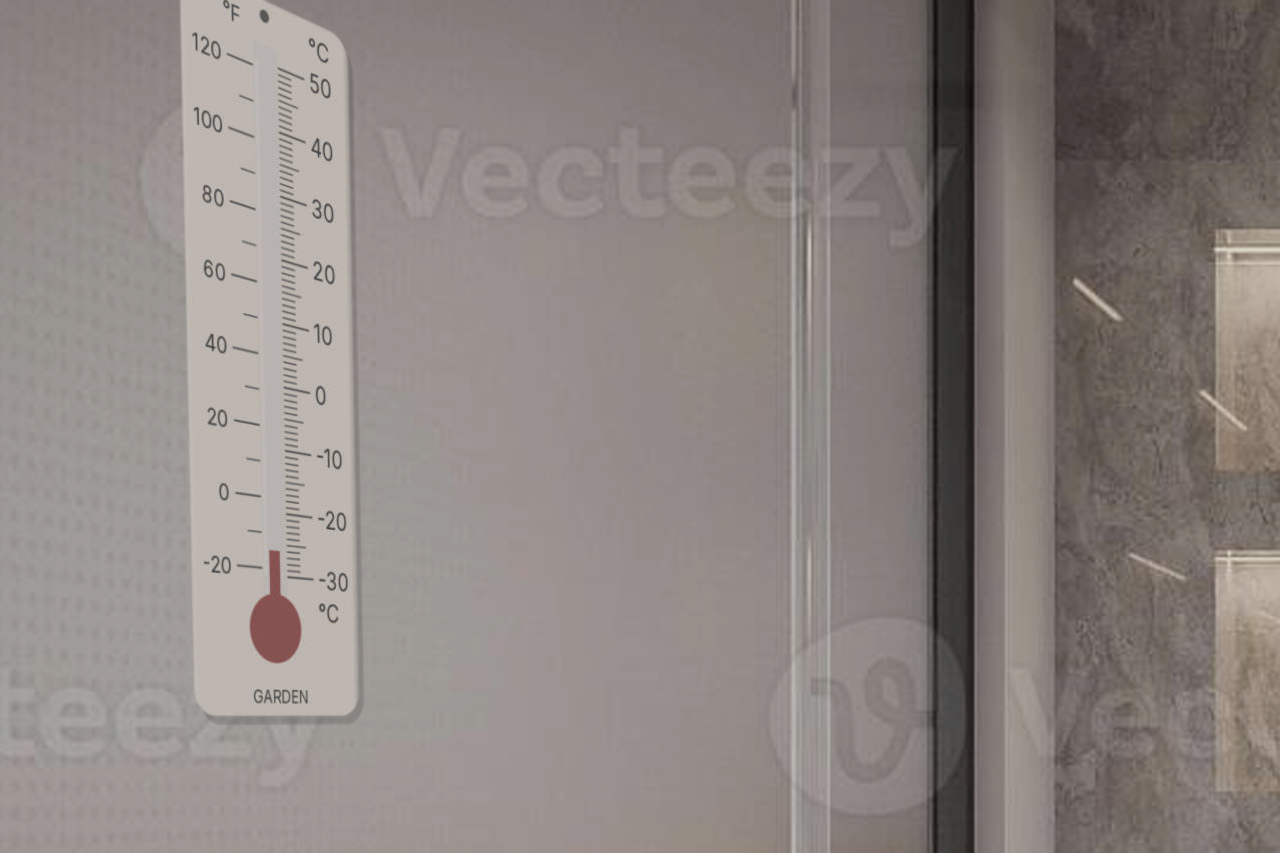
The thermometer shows -26 °C
